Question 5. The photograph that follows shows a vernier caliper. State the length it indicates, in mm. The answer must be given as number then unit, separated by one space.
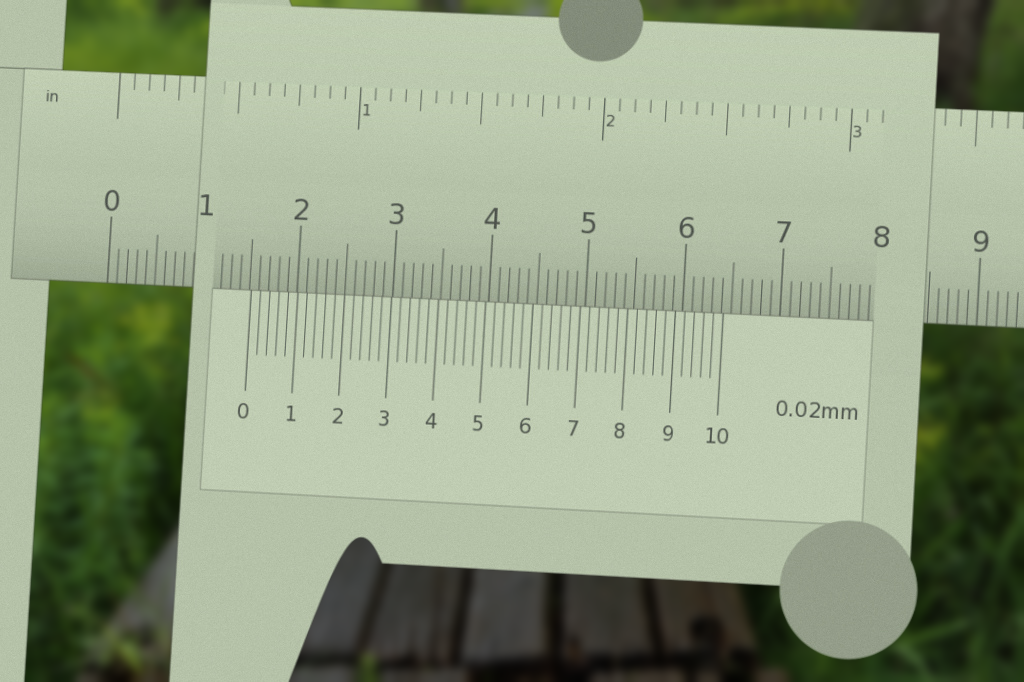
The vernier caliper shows 15.2 mm
